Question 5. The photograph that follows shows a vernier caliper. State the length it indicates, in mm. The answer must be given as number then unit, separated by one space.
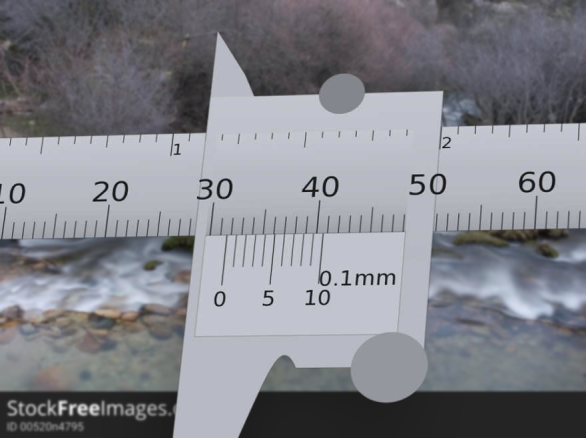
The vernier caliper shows 31.6 mm
